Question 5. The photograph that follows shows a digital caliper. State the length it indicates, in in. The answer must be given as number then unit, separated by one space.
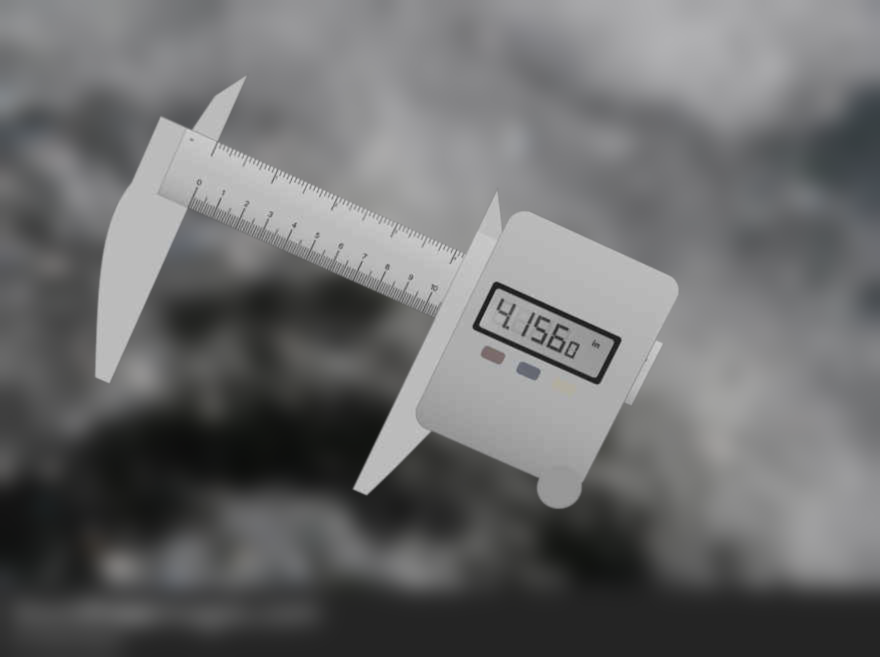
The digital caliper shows 4.1560 in
